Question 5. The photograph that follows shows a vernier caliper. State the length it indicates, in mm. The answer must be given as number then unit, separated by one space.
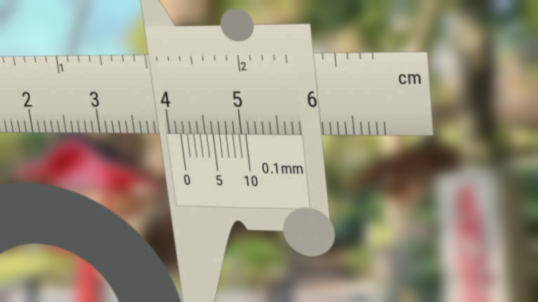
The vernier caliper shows 41.6 mm
